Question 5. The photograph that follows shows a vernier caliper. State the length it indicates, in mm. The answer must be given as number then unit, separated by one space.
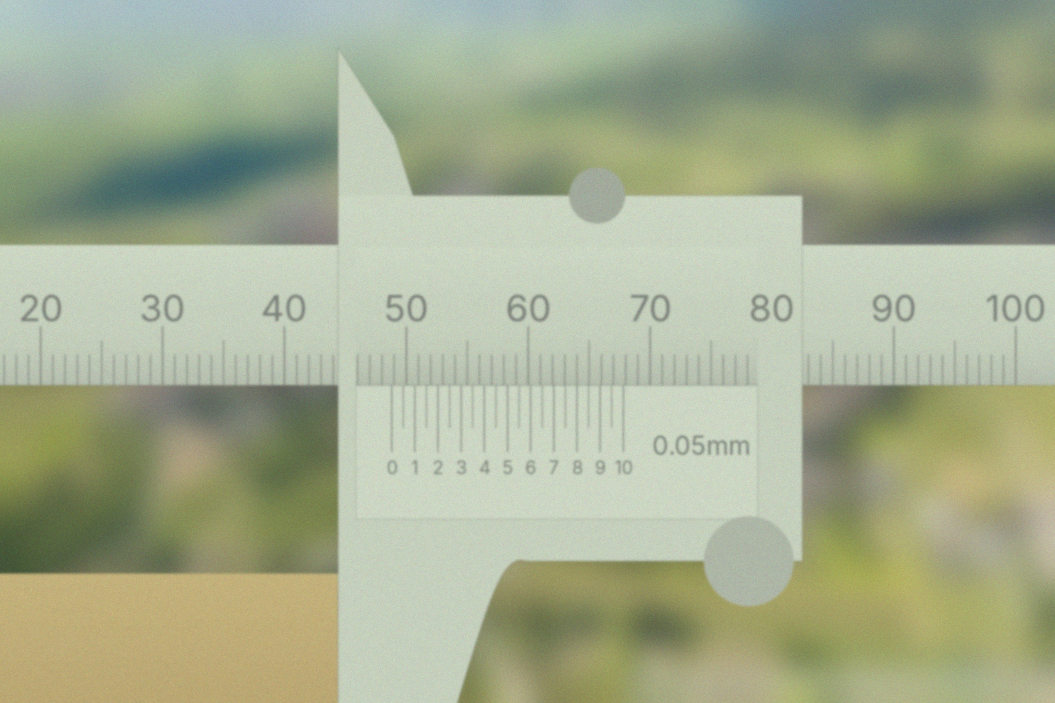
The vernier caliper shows 48.8 mm
